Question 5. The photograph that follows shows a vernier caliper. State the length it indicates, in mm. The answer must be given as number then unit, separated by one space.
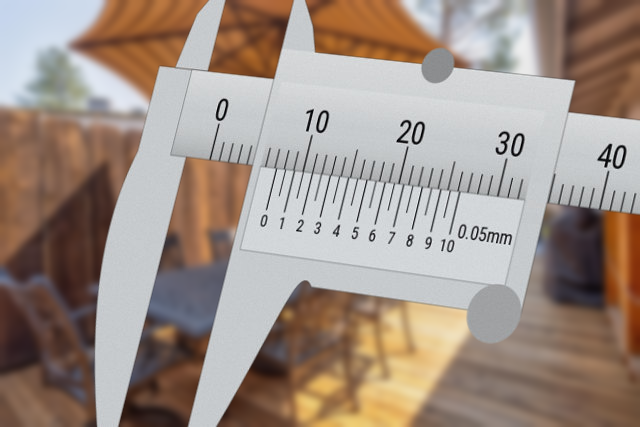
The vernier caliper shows 7.2 mm
